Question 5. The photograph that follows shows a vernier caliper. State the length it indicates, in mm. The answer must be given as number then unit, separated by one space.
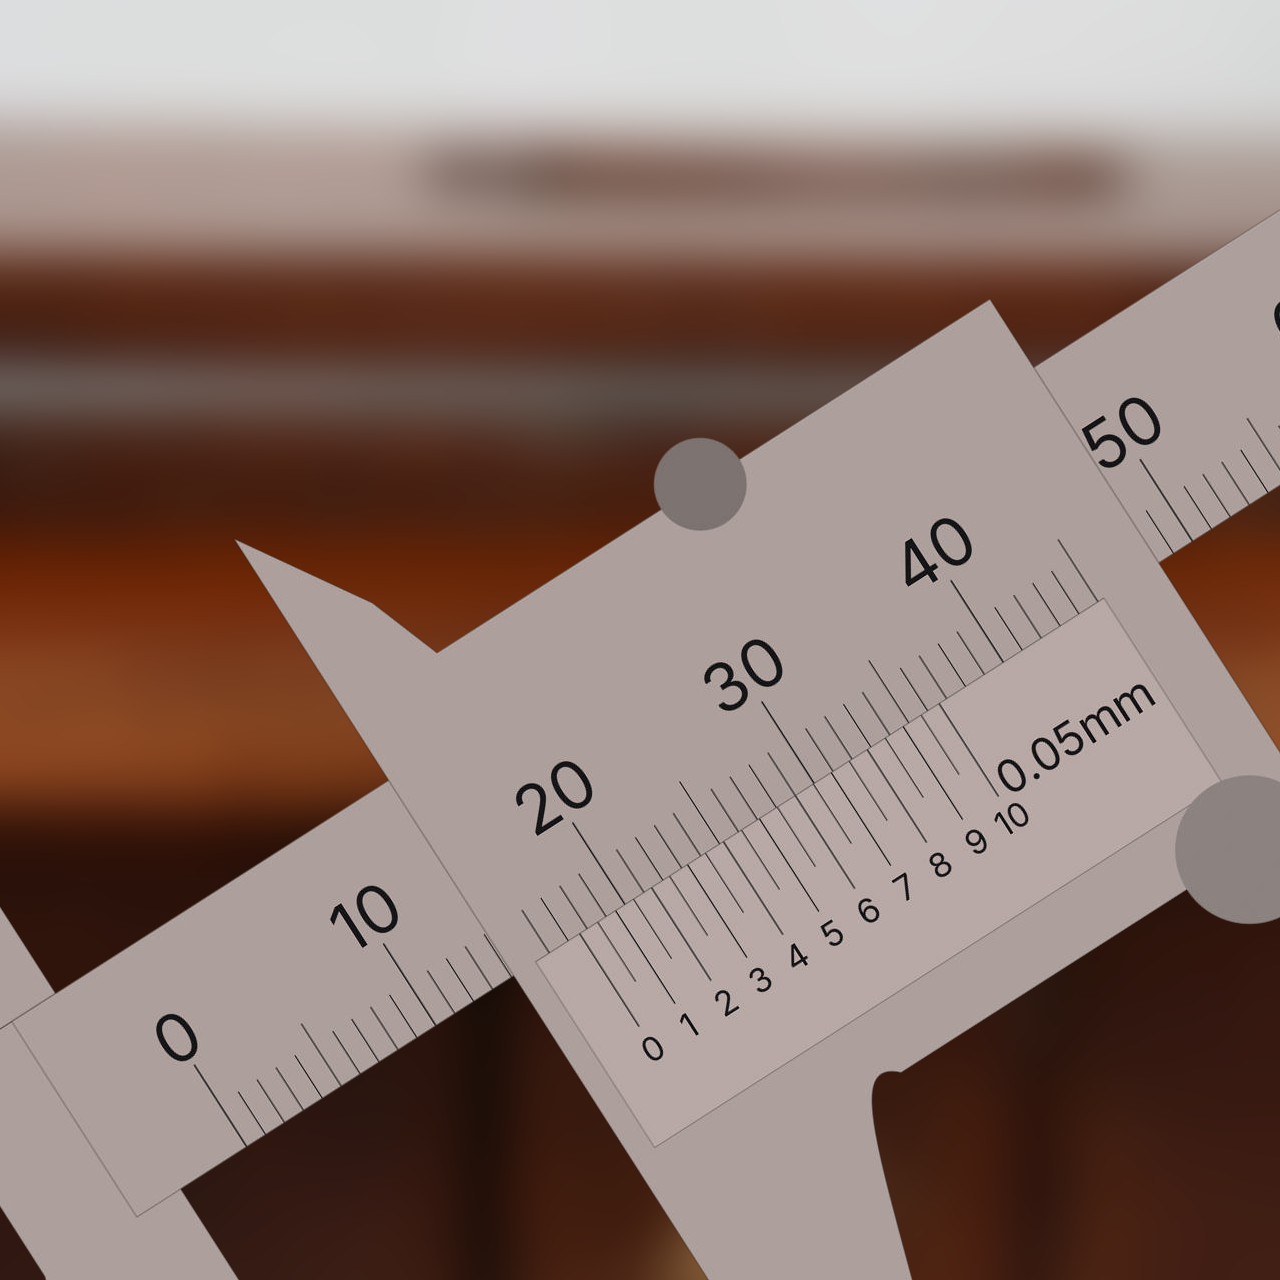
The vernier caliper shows 17.6 mm
